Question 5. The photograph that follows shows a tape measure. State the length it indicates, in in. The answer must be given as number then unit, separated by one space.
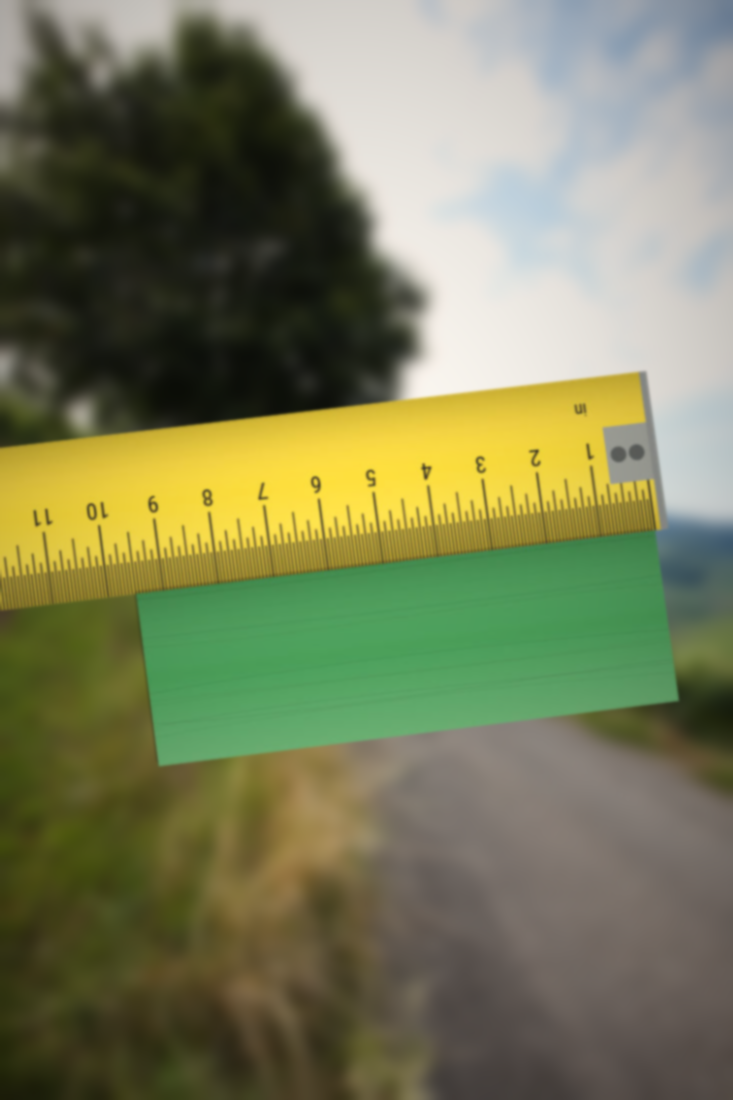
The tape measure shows 9.5 in
